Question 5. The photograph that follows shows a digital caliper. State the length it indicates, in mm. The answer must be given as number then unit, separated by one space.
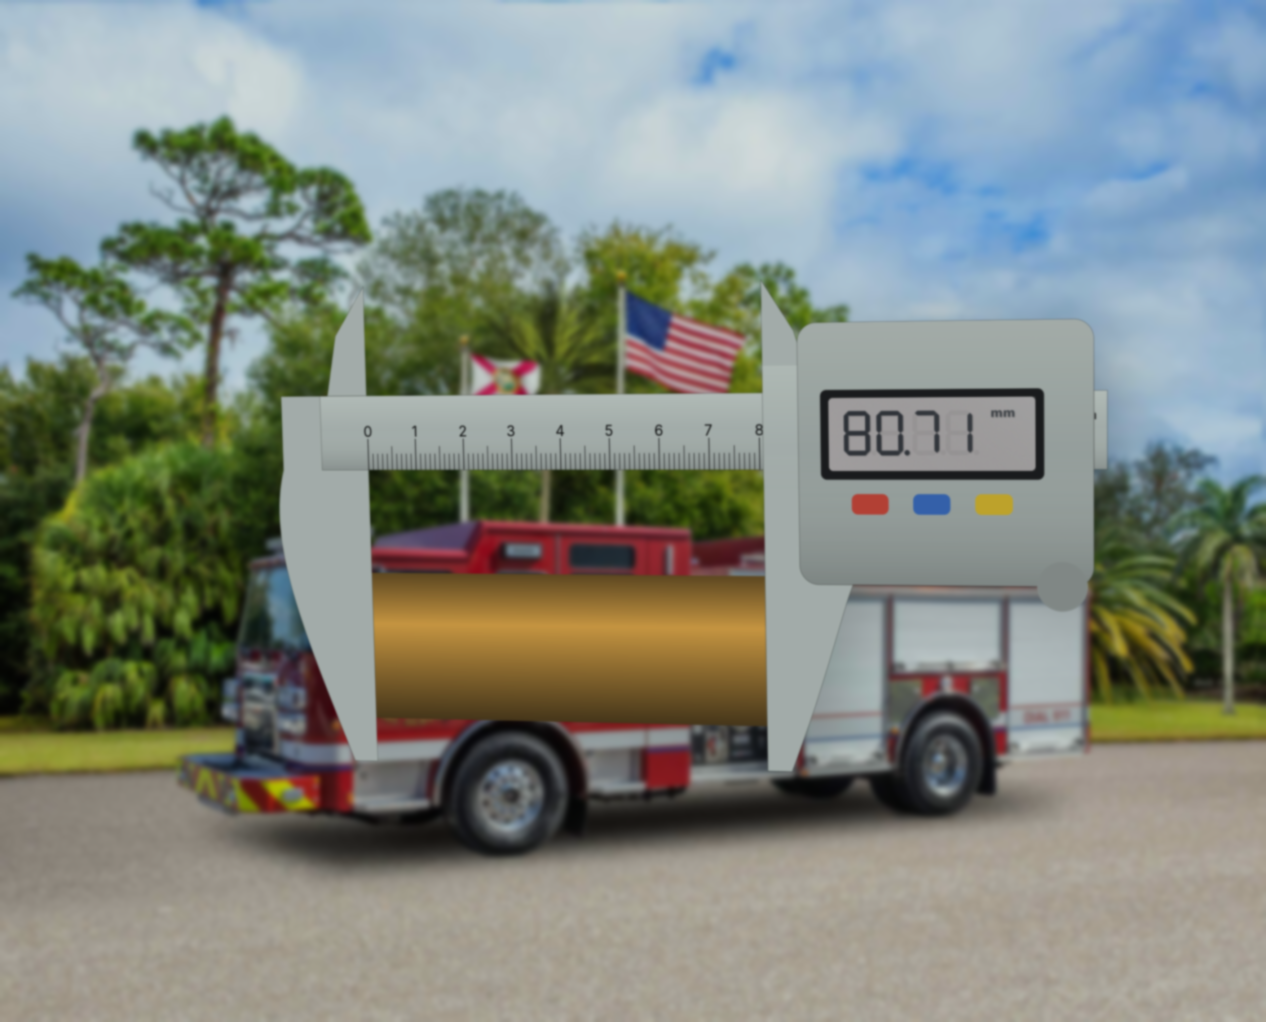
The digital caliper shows 80.71 mm
